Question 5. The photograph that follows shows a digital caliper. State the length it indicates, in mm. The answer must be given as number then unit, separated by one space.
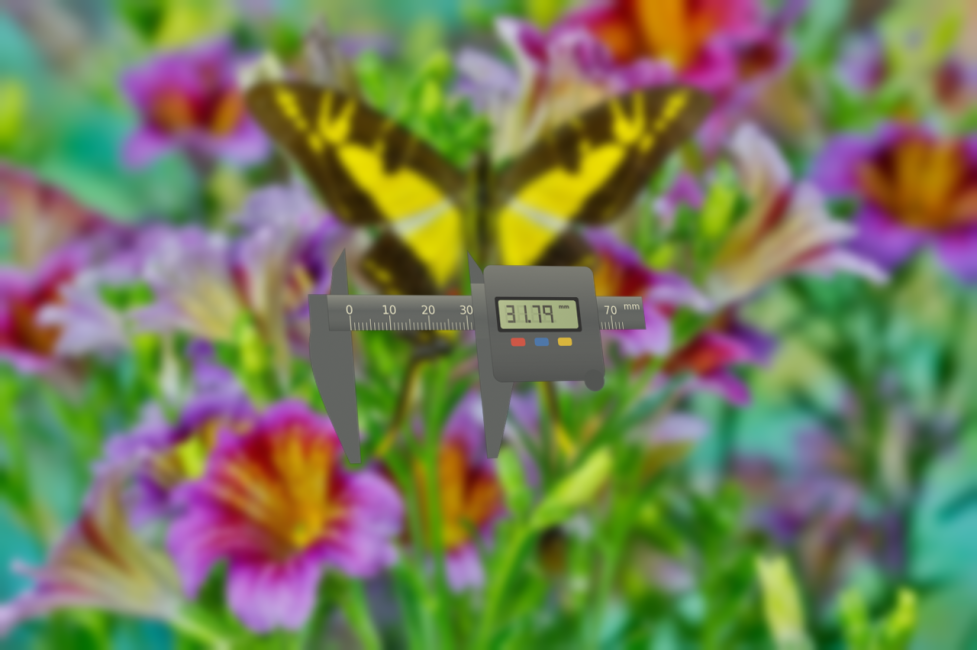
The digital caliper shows 31.79 mm
